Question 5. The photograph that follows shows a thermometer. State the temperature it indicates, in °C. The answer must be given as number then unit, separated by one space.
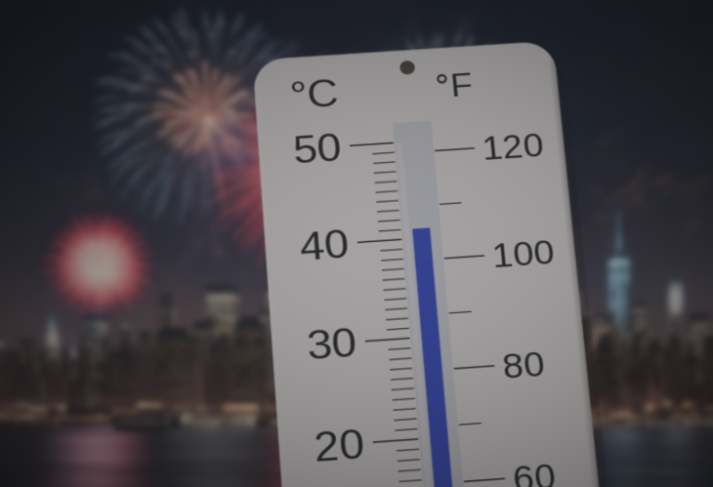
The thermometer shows 41 °C
